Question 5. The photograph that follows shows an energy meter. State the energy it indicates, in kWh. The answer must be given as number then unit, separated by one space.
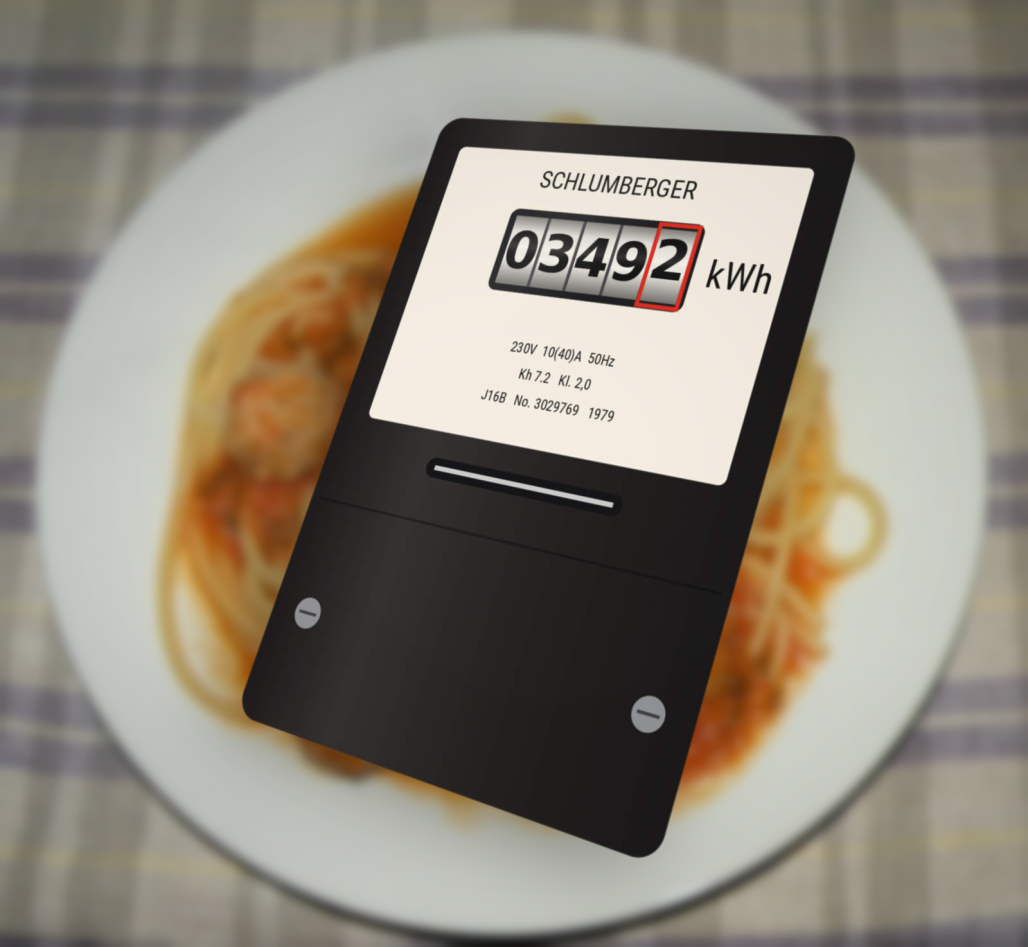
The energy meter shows 349.2 kWh
